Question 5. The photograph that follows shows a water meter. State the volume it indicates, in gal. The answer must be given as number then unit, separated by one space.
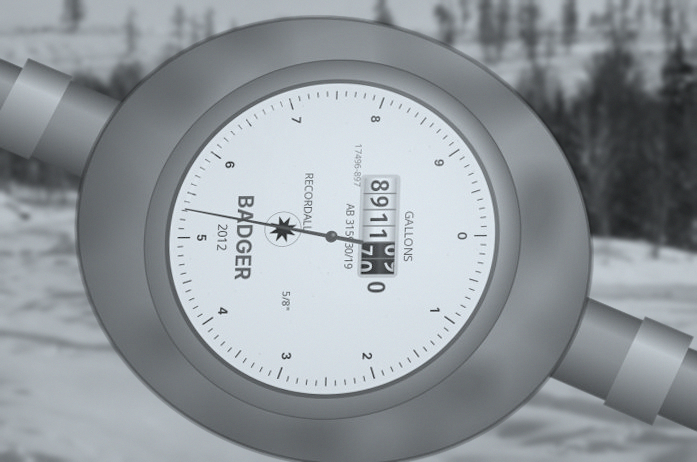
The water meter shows 8911695.3 gal
